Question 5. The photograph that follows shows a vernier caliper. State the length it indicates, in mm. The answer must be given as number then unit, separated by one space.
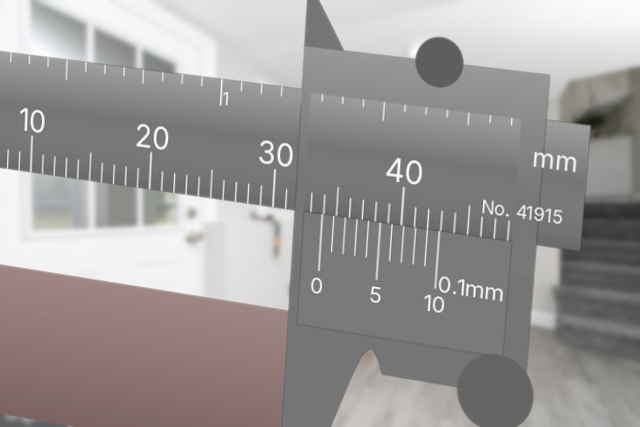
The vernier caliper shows 33.9 mm
